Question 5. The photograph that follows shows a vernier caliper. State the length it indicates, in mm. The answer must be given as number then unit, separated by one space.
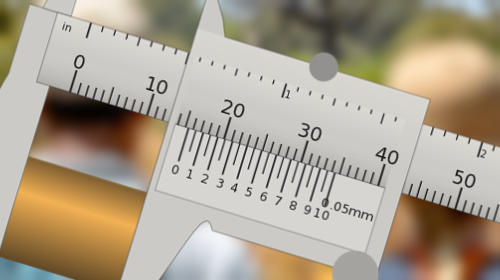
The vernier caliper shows 15.4 mm
